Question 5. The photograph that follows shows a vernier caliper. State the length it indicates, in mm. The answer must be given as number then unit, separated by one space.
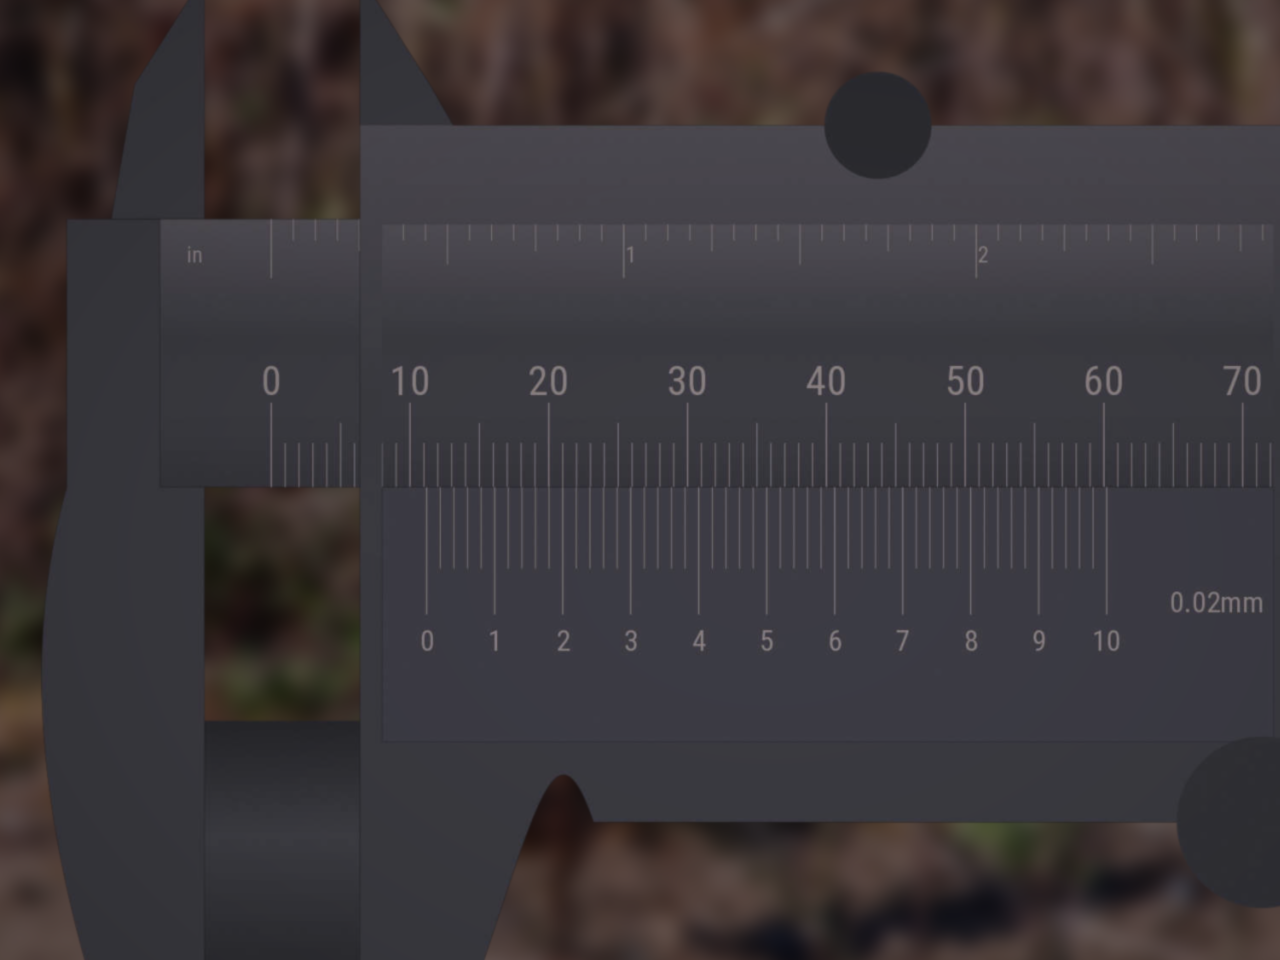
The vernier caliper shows 11.2 mm
